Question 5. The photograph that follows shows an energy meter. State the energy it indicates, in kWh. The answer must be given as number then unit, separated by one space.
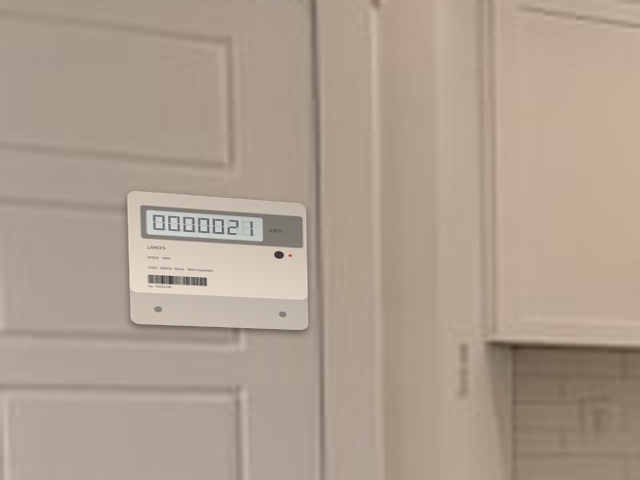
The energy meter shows 21 kWh
